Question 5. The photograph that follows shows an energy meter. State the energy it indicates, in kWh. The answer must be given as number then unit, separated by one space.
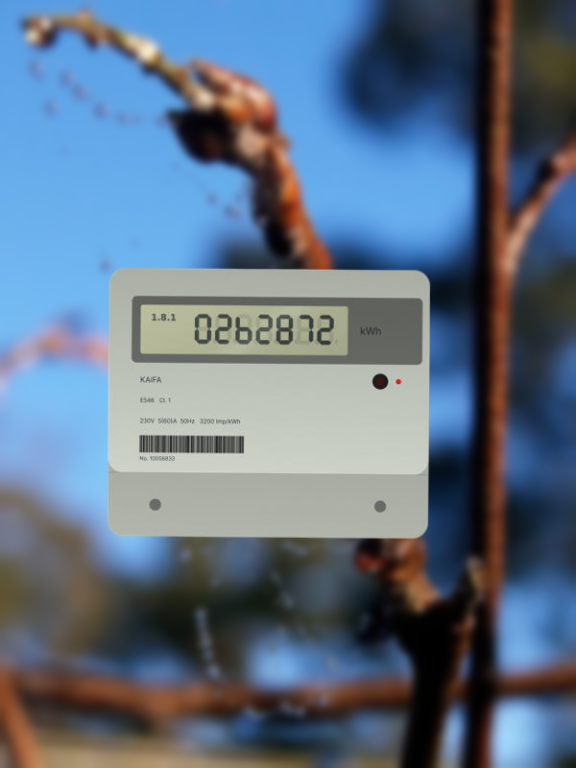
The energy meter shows 262872 kWh
